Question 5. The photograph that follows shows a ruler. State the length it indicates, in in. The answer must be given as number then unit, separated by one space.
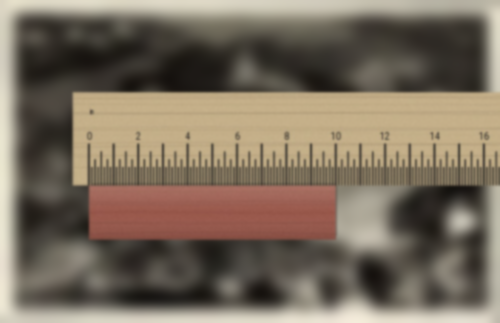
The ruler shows 10 in
